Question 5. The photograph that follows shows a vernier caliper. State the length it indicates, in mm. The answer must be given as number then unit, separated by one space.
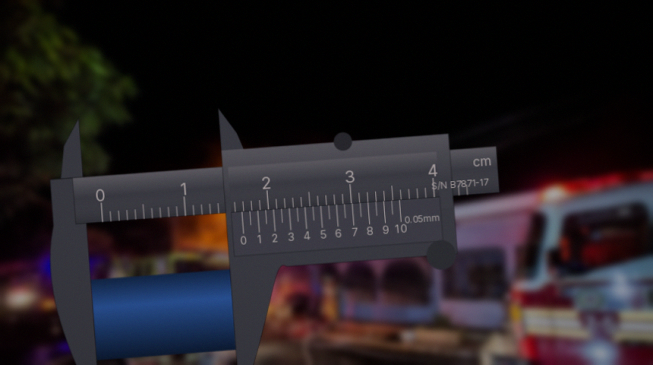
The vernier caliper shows 16.8 mm
